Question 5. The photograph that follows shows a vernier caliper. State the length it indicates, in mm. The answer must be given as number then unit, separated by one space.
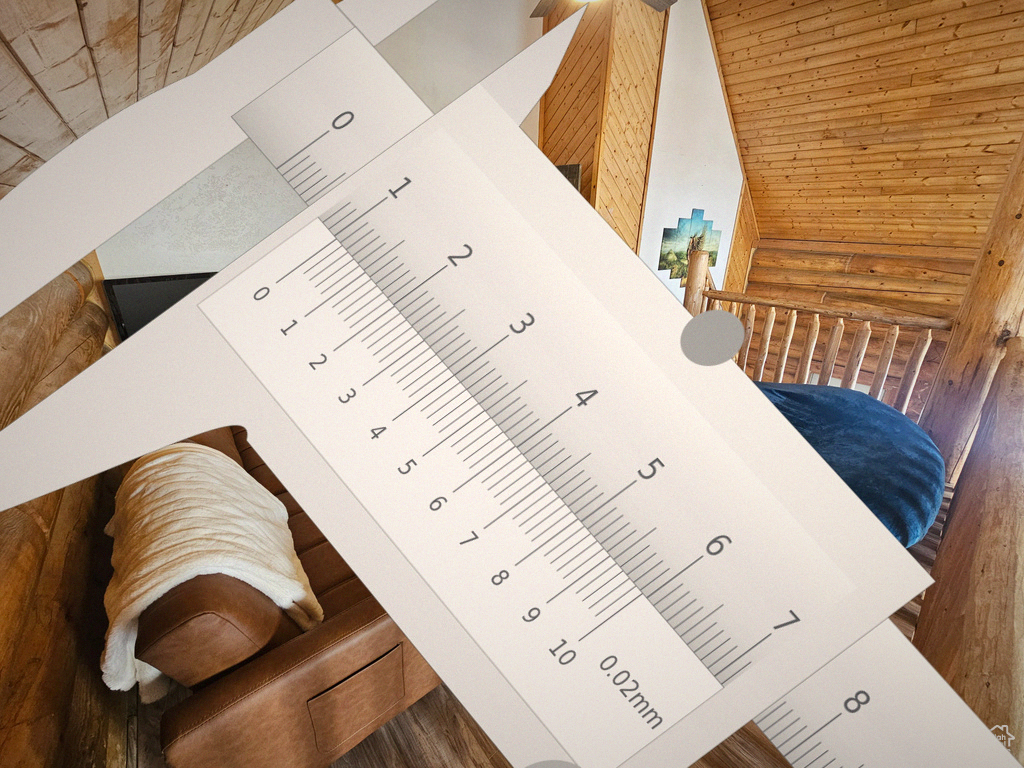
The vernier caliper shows 10.4 mm
